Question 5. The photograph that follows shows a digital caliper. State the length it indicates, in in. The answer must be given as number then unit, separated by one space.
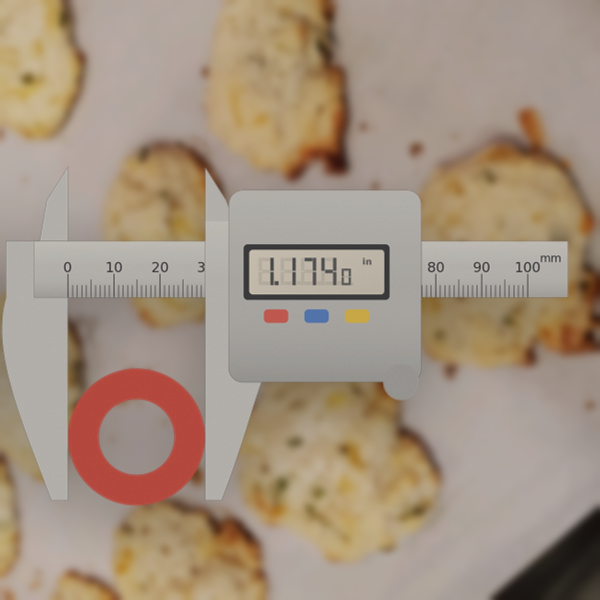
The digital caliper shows 1.1740 in
